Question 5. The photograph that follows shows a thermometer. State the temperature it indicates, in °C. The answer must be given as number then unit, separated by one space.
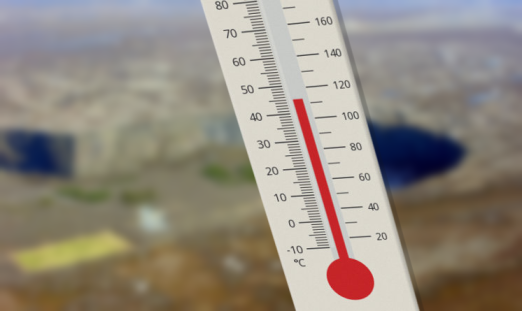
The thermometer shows 45 °C
